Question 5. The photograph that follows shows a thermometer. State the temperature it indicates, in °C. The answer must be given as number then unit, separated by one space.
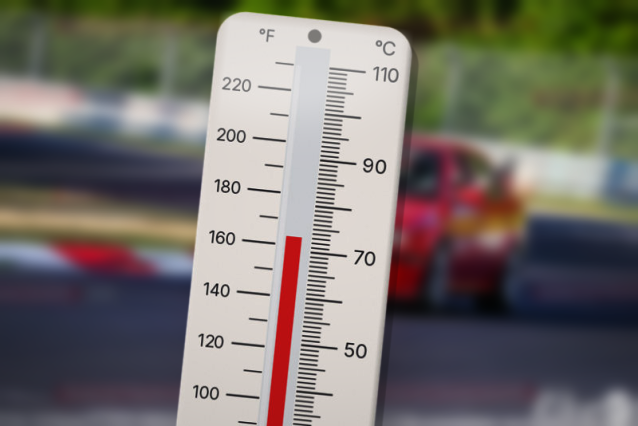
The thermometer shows 73 °C
